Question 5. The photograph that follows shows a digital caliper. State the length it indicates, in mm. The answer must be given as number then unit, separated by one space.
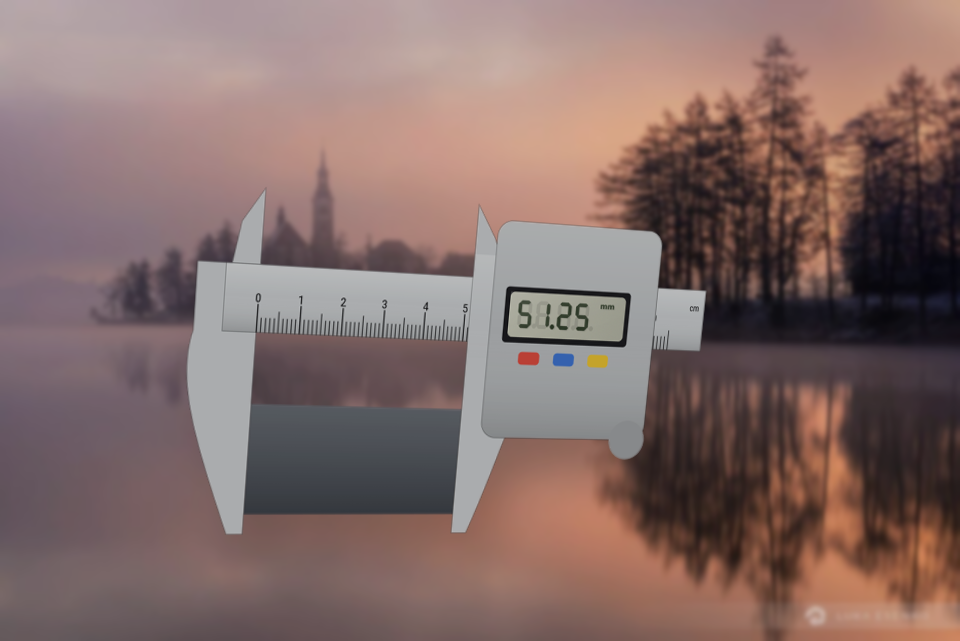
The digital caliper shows 51.25 mm
